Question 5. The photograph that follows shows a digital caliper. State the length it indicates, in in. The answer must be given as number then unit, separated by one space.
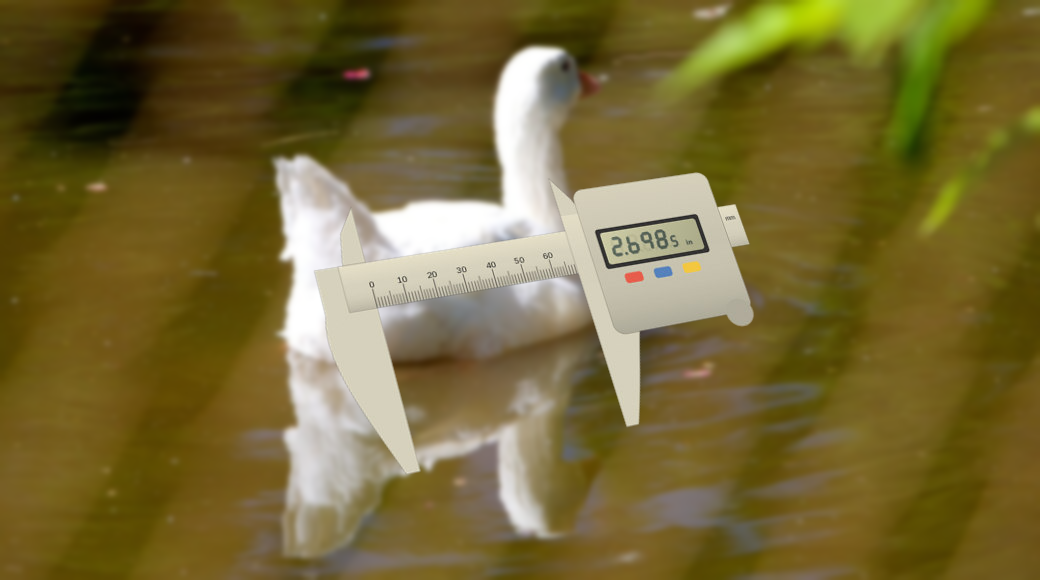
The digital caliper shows 2.6985 in
